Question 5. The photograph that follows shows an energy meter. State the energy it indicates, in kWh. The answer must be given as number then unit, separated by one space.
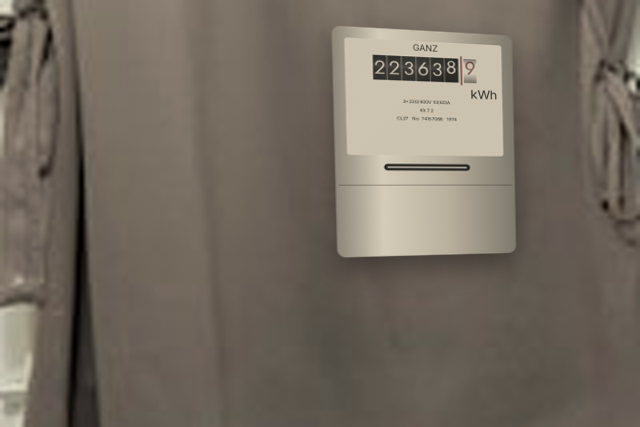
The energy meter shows 223638.9 kWh
